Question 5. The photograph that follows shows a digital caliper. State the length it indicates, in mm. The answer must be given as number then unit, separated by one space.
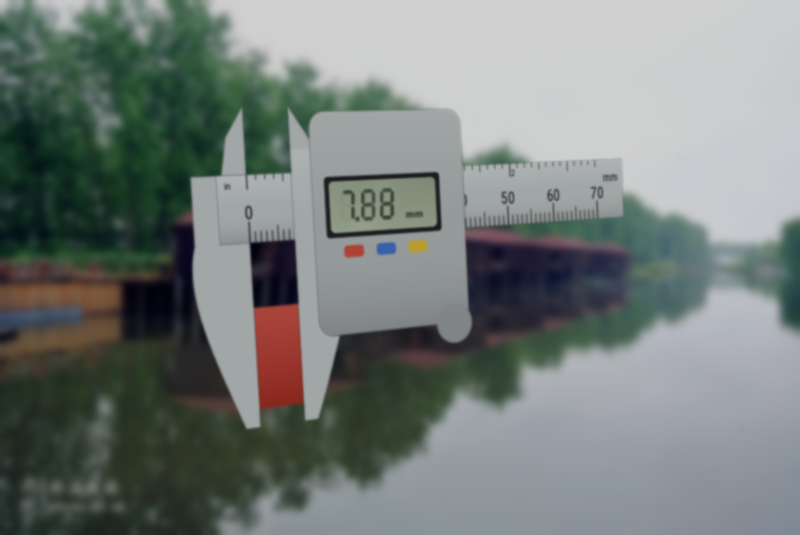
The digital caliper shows 7.88 mm
